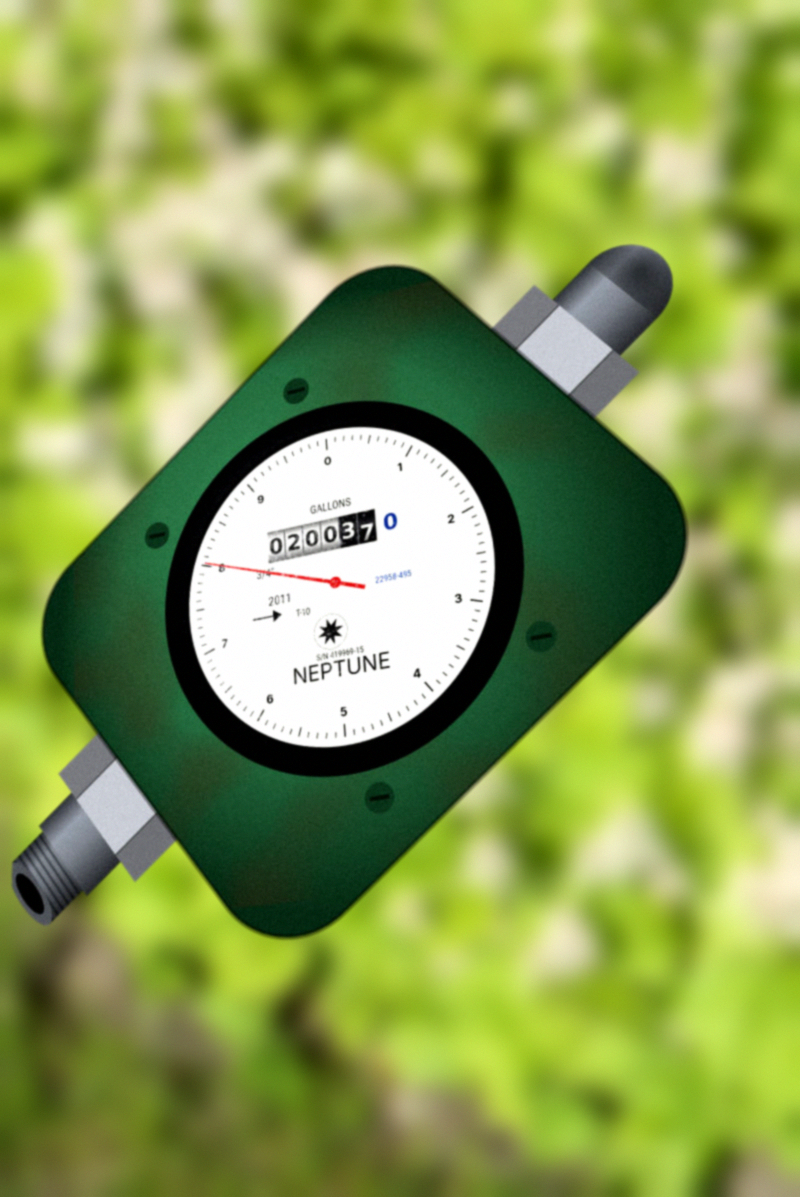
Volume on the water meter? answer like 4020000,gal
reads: 200368.0,gal
